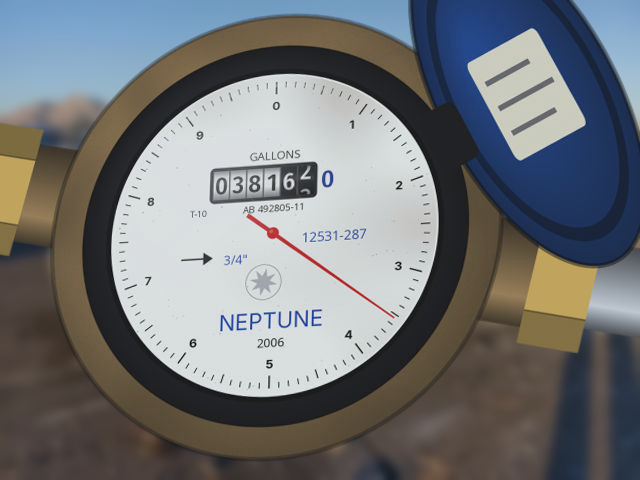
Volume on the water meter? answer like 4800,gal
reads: 381623.5,gal
